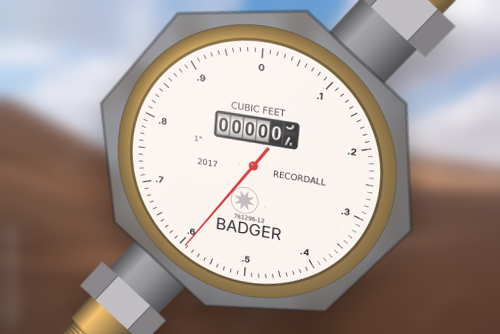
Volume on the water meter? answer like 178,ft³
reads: 3.59,ft³
